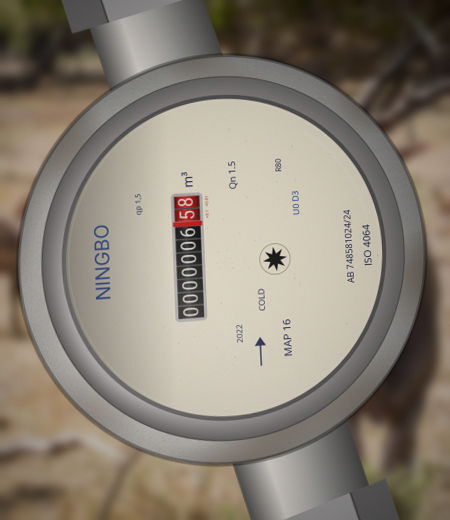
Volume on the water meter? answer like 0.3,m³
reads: 6.58,m³
